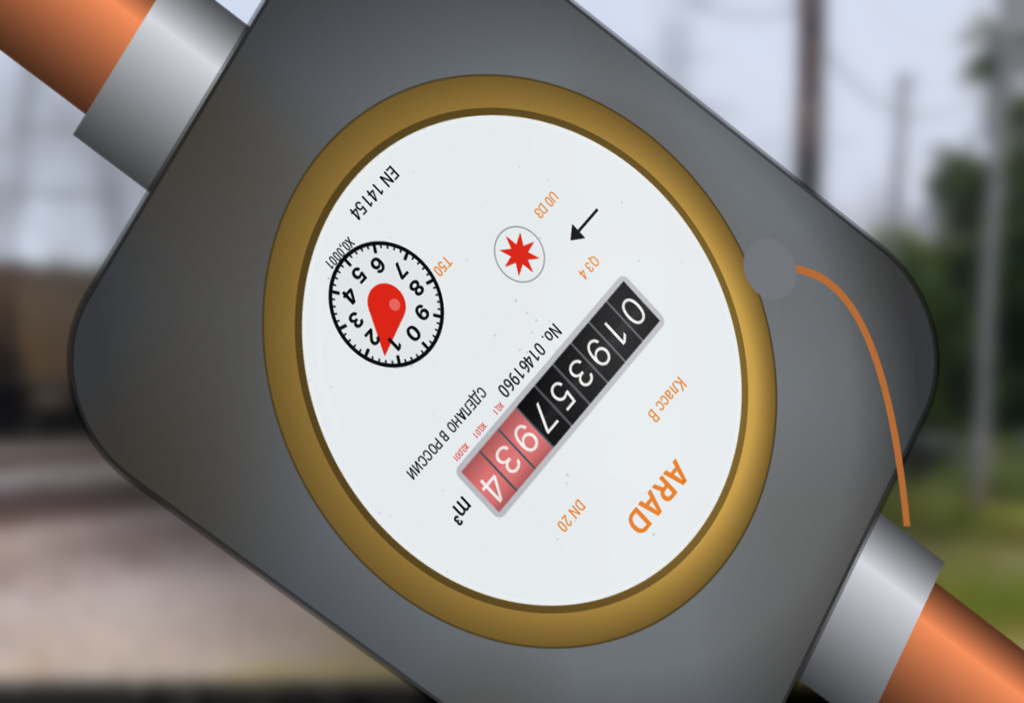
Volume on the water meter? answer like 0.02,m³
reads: 19357.9341,m³
